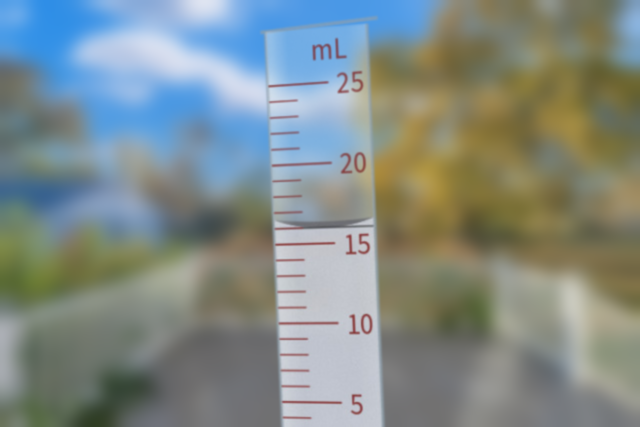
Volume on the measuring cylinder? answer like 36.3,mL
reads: 16,mL
